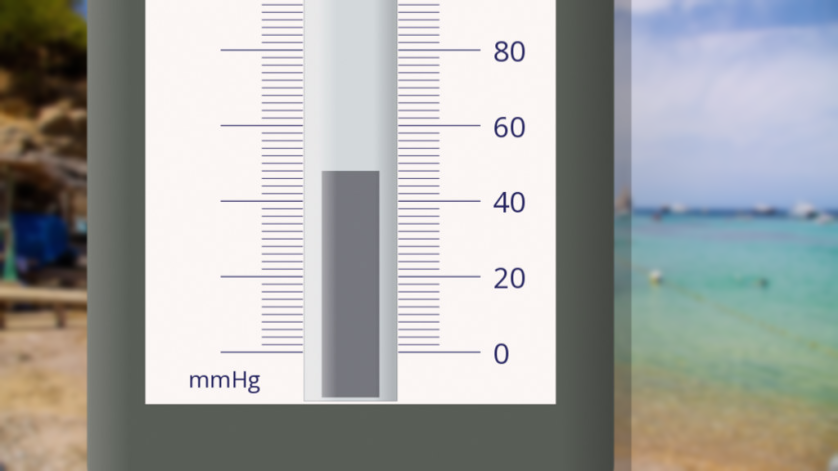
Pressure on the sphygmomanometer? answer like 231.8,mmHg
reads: 48,mmHg
